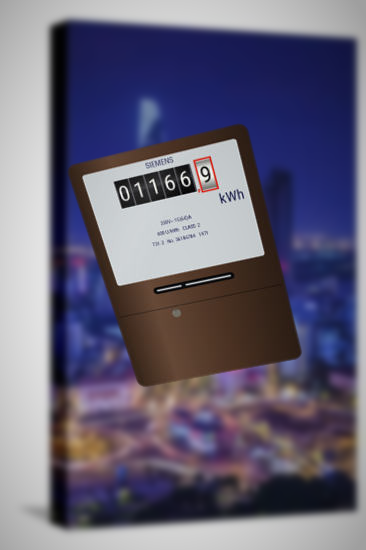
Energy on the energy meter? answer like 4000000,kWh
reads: 1166.9,kWh
